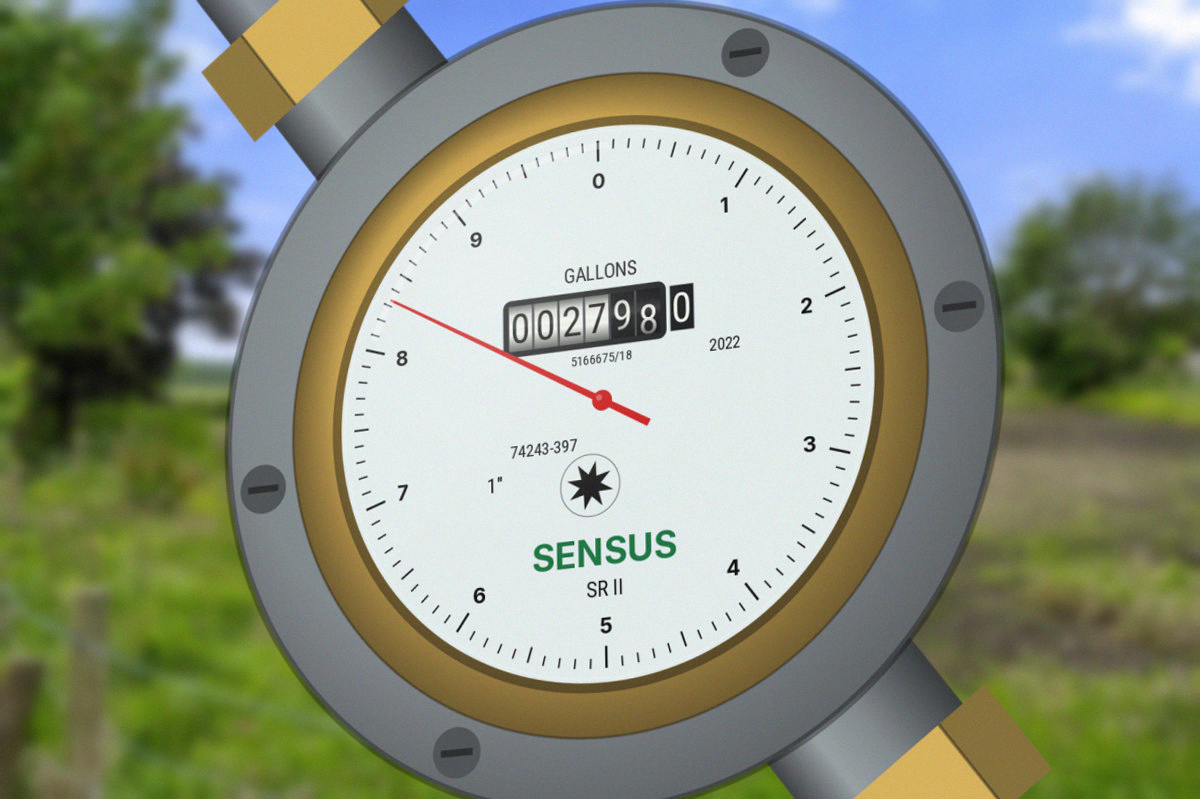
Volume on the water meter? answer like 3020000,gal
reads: 27978.3,gal
